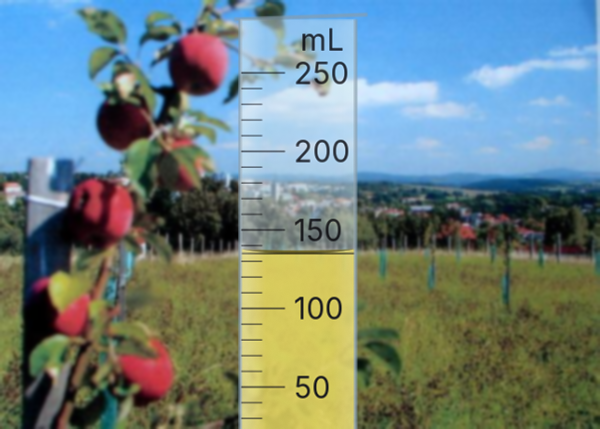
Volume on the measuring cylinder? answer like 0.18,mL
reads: 135,mL
